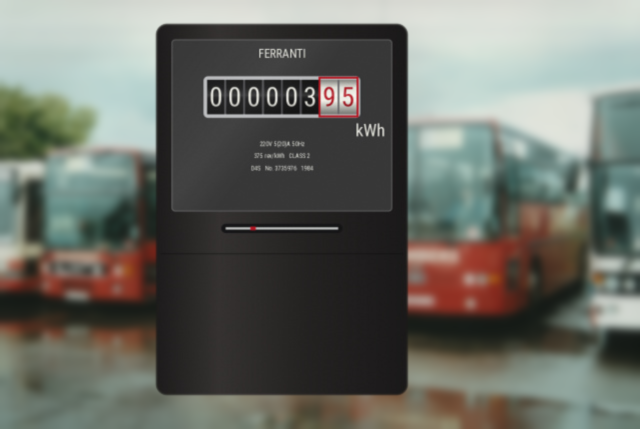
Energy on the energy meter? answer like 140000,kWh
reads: 3.95,kWh
